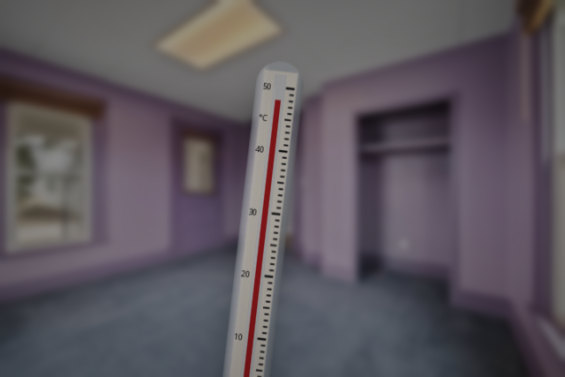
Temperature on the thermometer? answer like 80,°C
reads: 48,°C
